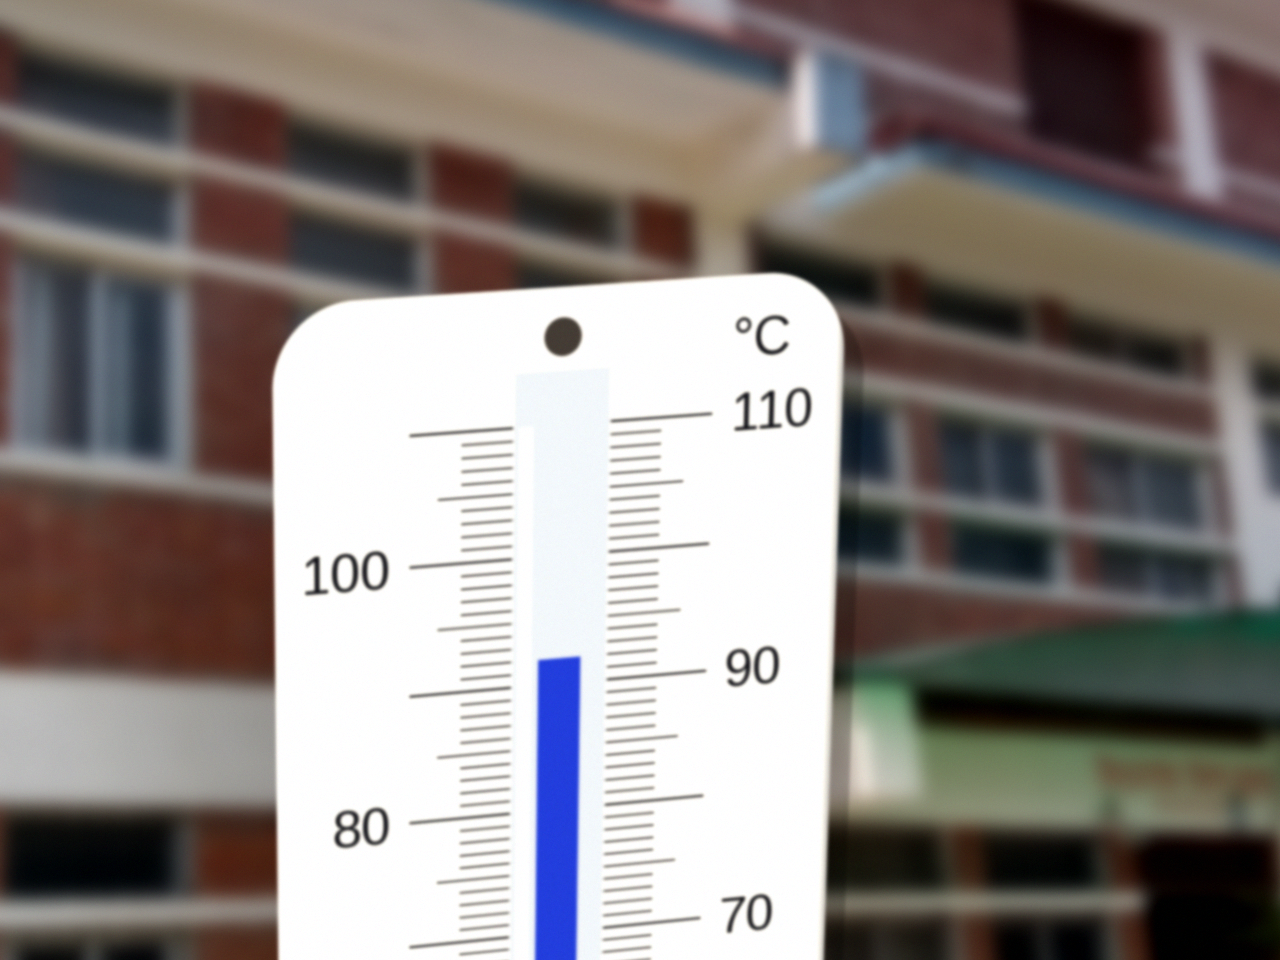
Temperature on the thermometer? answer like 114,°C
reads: 92,°C
